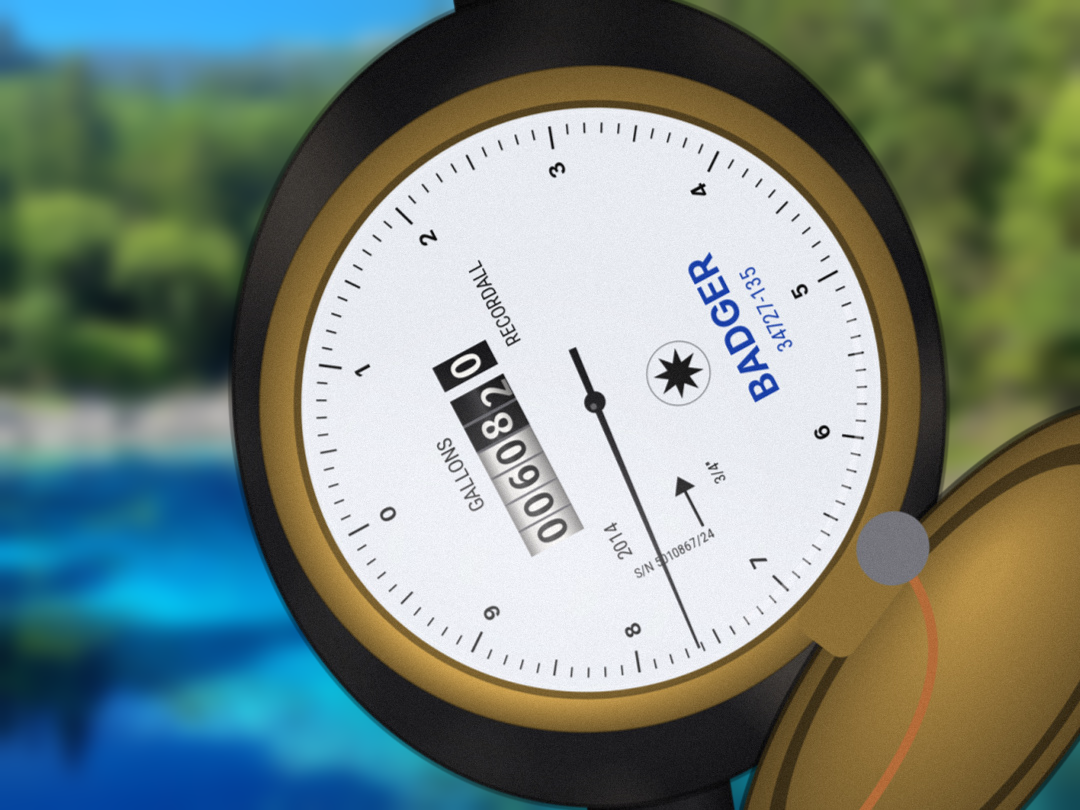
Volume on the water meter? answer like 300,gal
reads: 60817.6,gal
